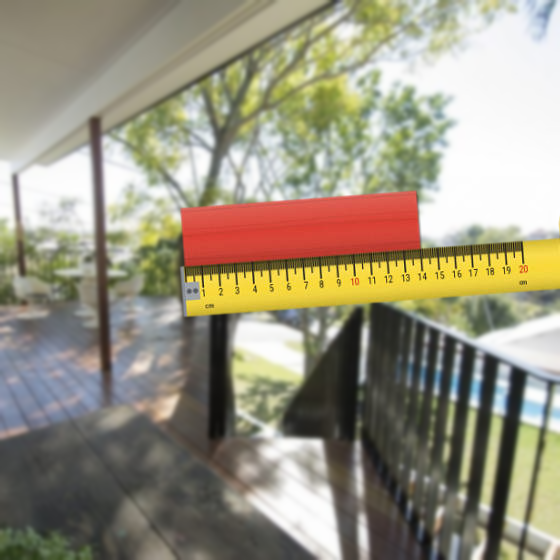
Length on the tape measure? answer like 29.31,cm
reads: 14,cm
